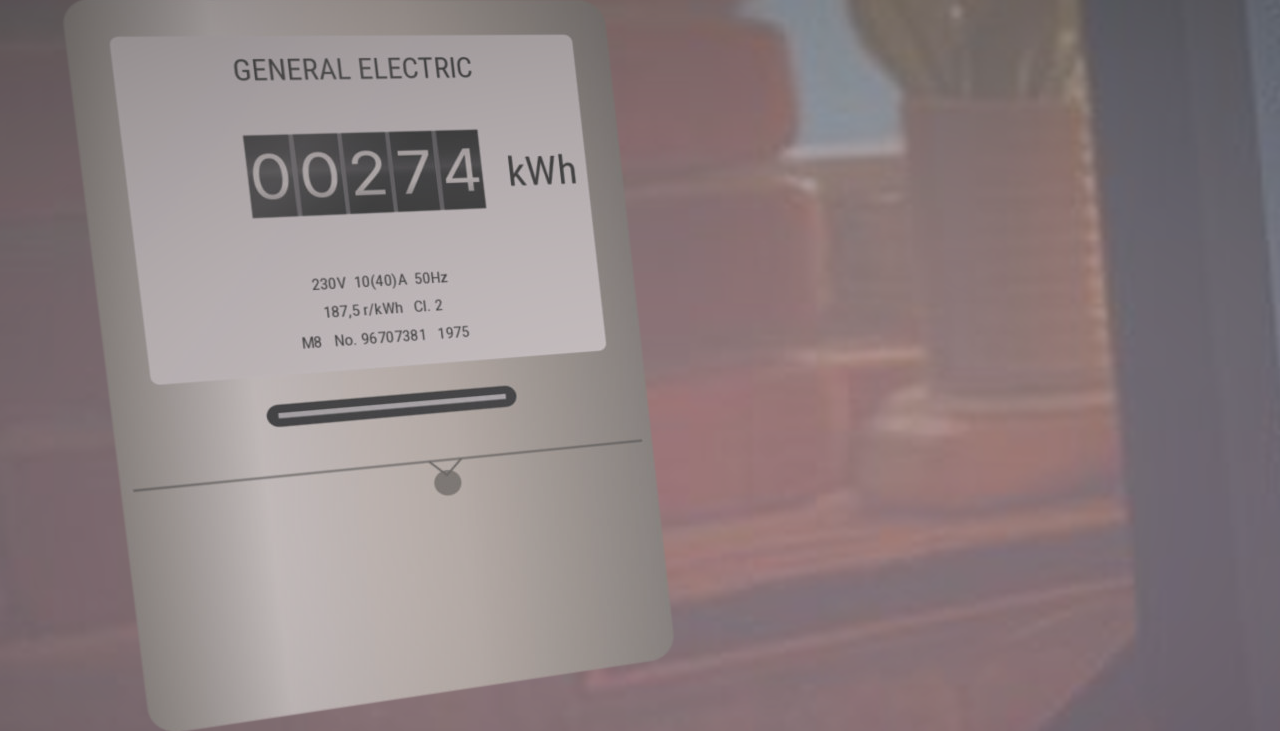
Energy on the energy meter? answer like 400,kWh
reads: 274,kWh
